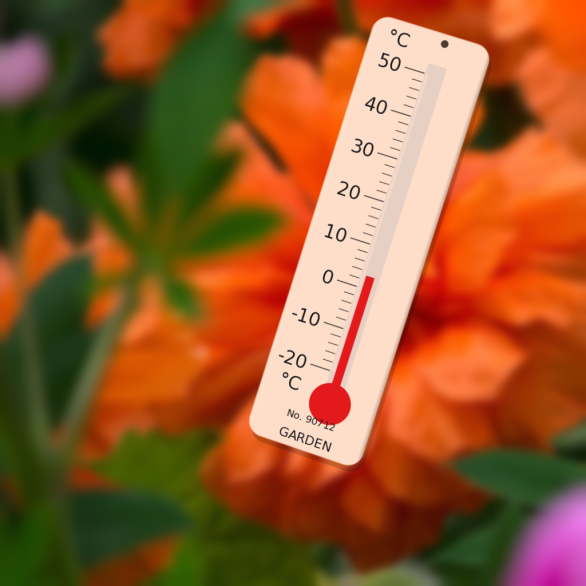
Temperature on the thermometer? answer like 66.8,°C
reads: 3,°C
